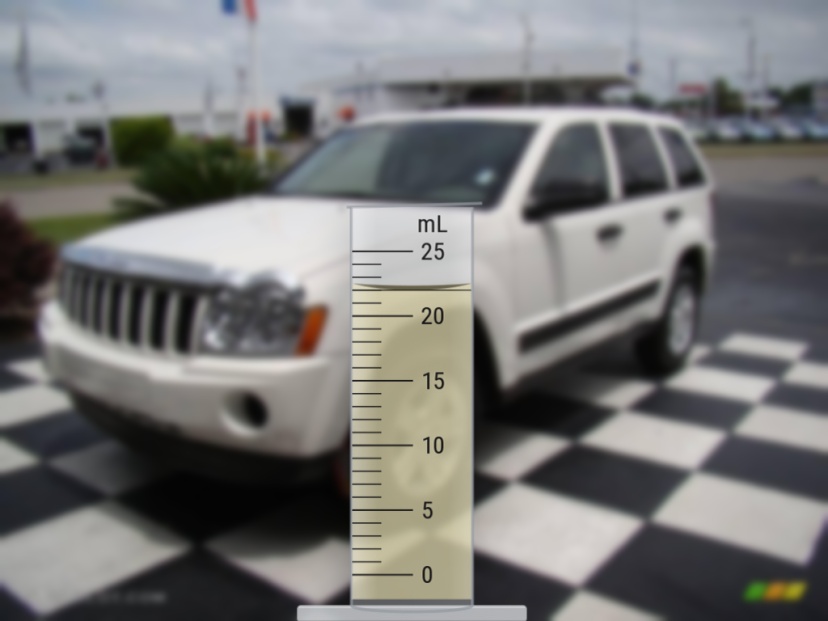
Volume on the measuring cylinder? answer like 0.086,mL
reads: 22,mL
